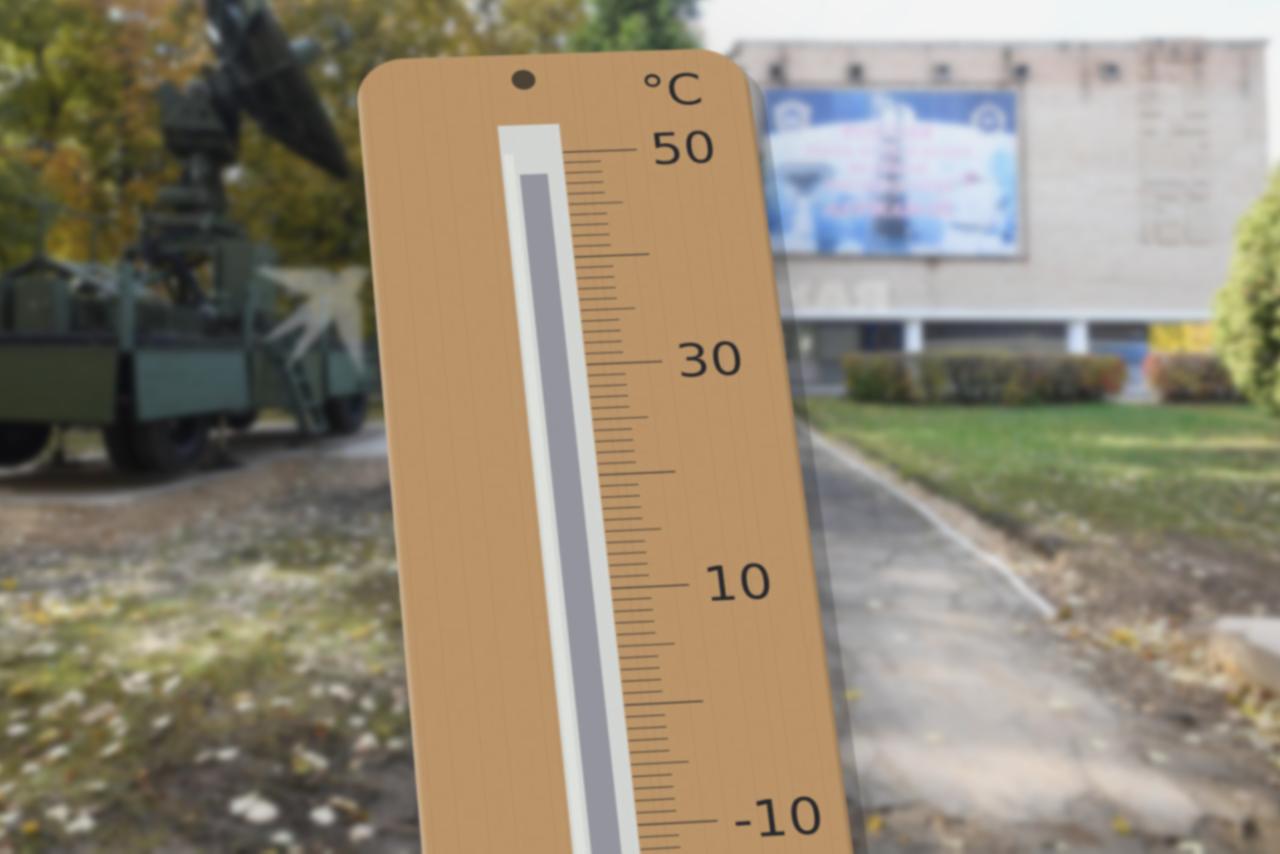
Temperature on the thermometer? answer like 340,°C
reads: 48,°C
